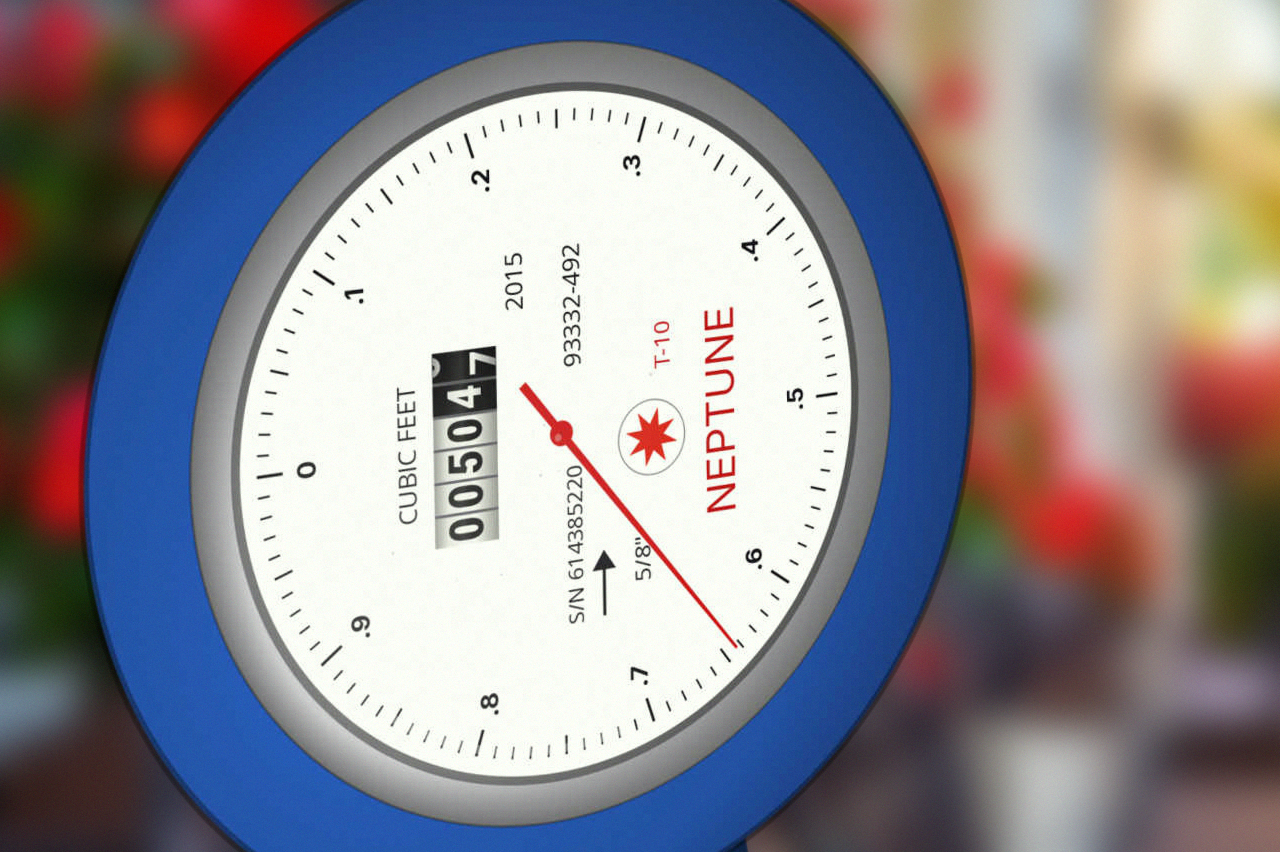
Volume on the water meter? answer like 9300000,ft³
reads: 5046.64,ft³
